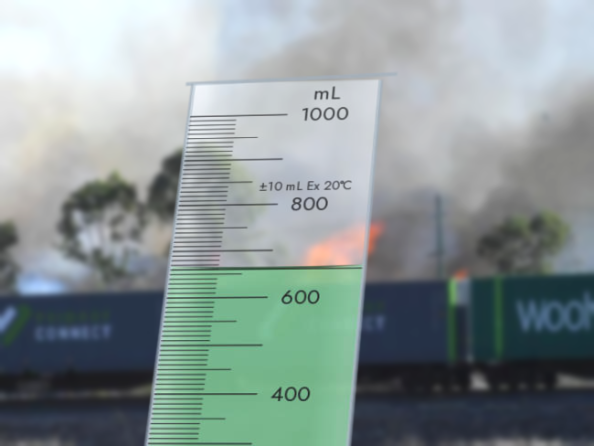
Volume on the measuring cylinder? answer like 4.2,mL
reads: 660,mL
